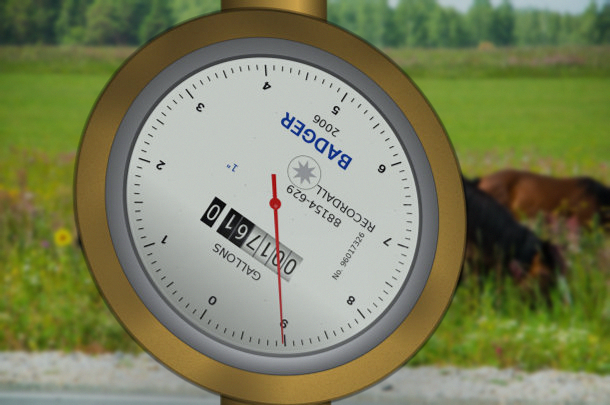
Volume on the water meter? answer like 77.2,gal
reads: 17609.0,gal
